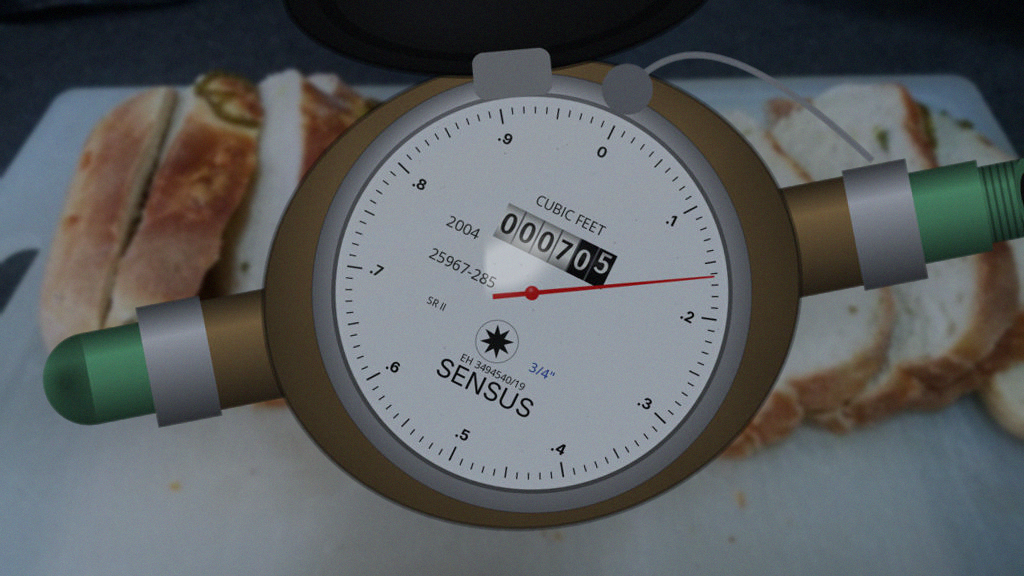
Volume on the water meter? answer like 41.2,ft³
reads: 705.16,ft³
